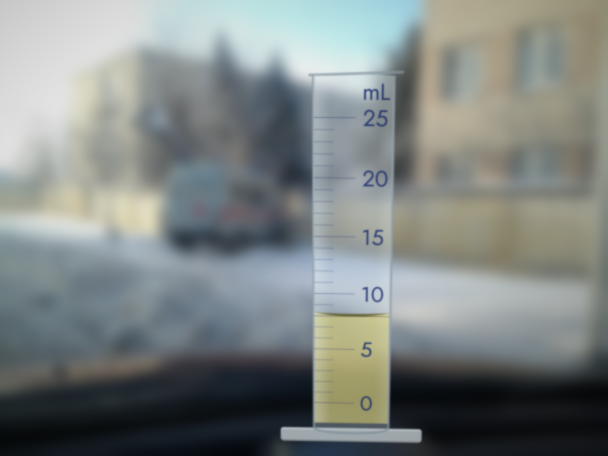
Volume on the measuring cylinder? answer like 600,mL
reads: 8,mL
